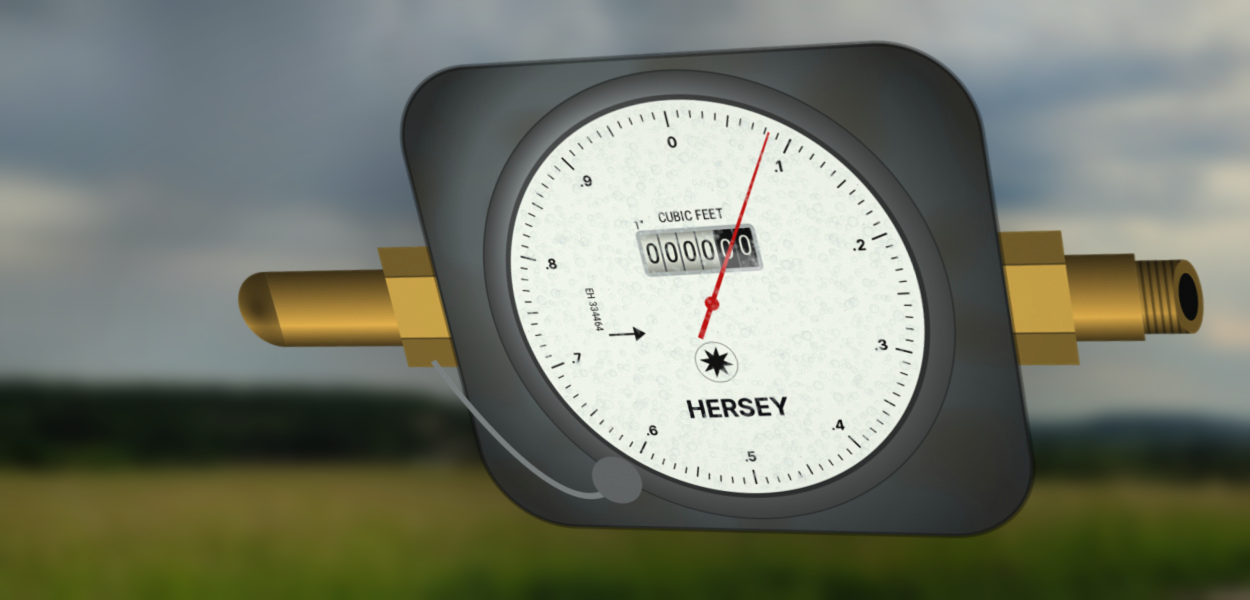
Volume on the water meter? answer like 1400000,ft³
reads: 0.08,ft³
